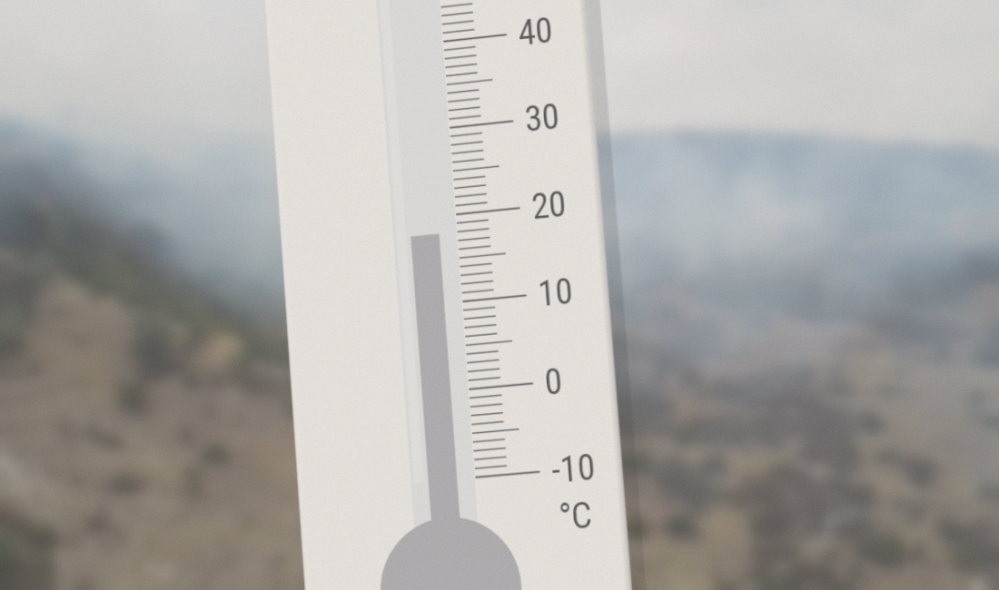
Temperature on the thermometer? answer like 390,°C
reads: 18,°C
